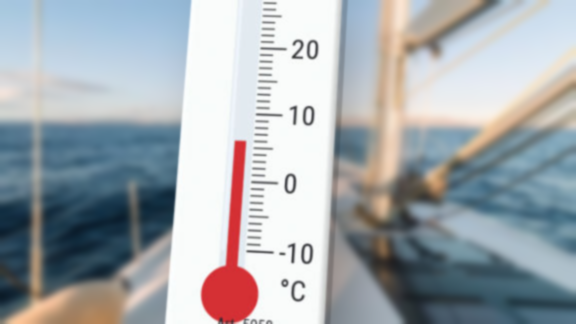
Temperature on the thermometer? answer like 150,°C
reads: 6,°C
